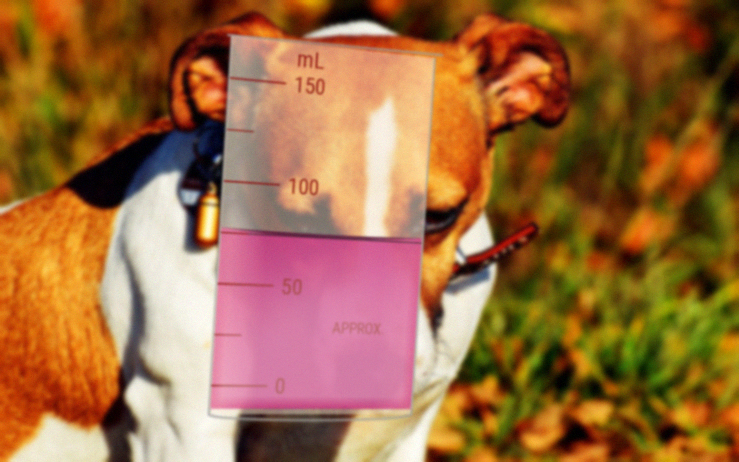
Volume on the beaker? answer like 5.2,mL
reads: 75,mL
